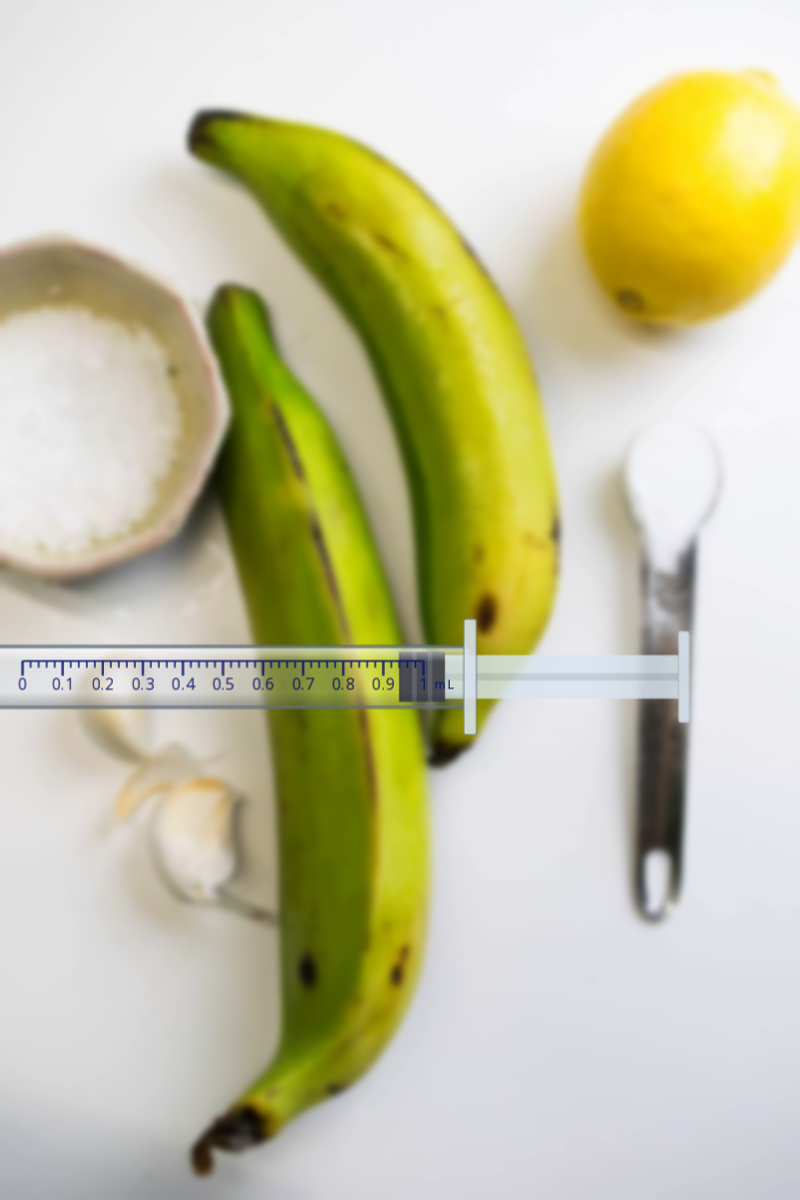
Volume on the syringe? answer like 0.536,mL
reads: 0.94,mL
